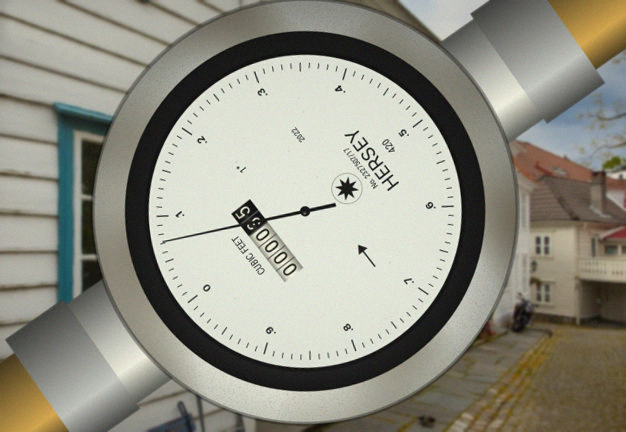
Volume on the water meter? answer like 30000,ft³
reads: 35.07,ft³
